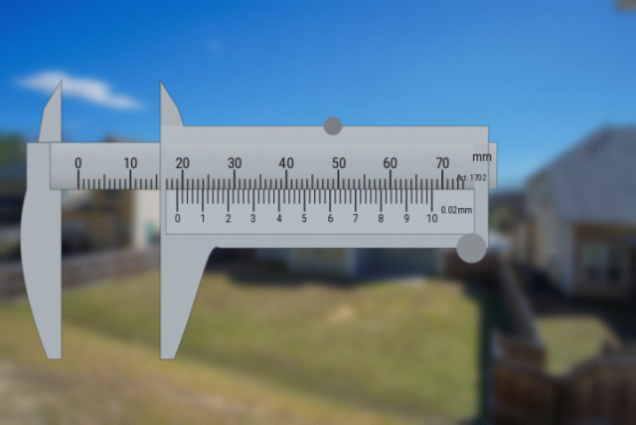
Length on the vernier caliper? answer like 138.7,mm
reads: 19.0,mm
